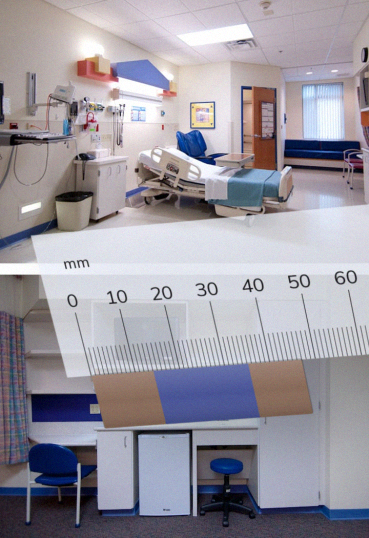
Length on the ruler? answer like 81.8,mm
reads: 47,mm
